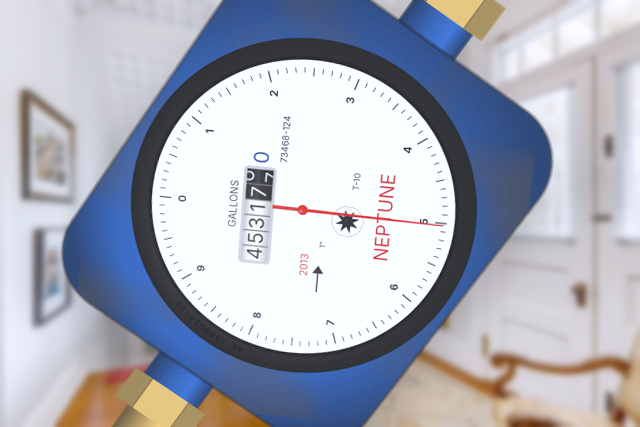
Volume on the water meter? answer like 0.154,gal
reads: 4531765.0,gal
